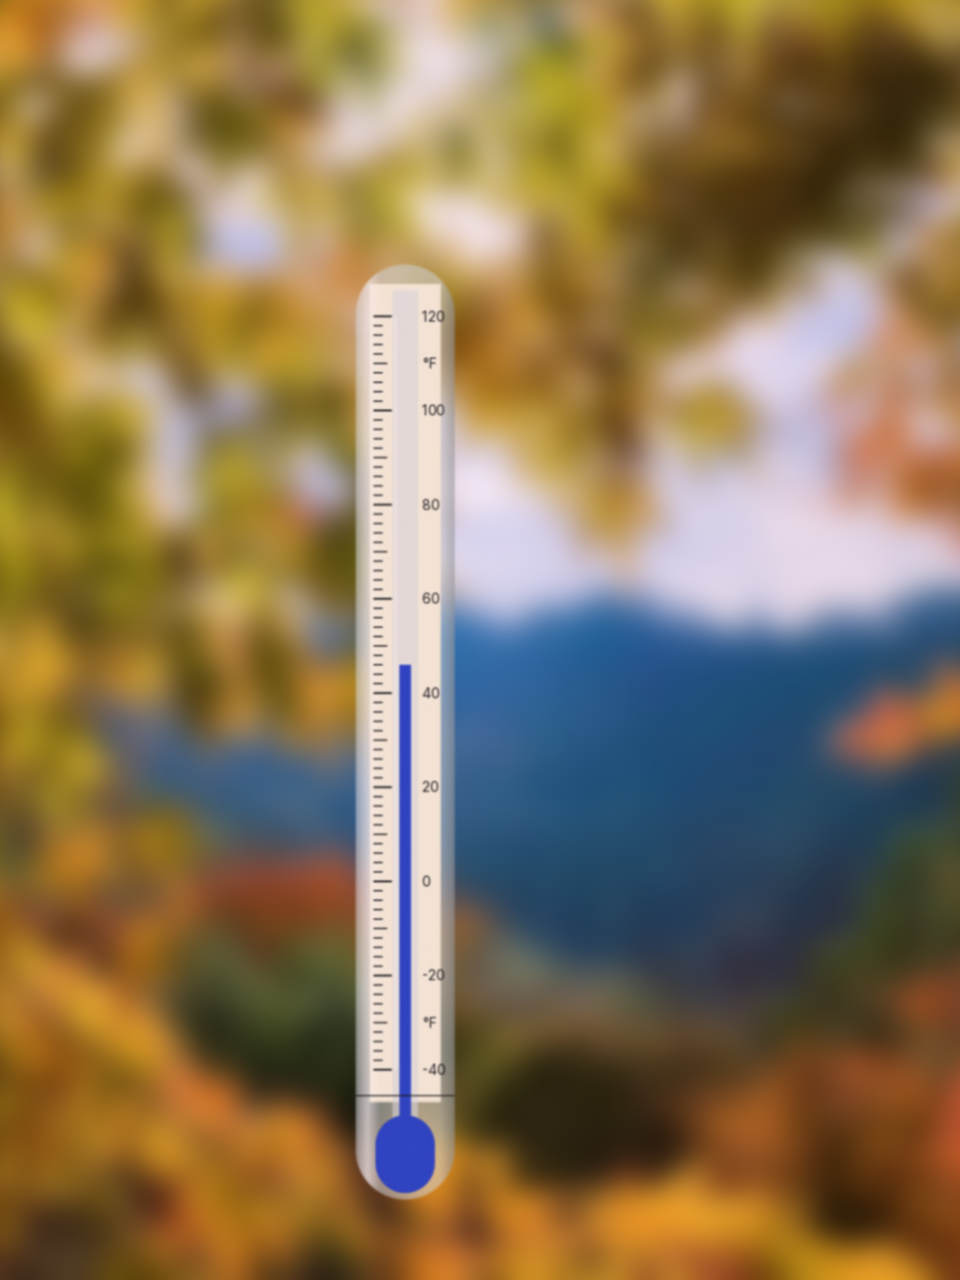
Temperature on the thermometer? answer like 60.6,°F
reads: 46,°F
